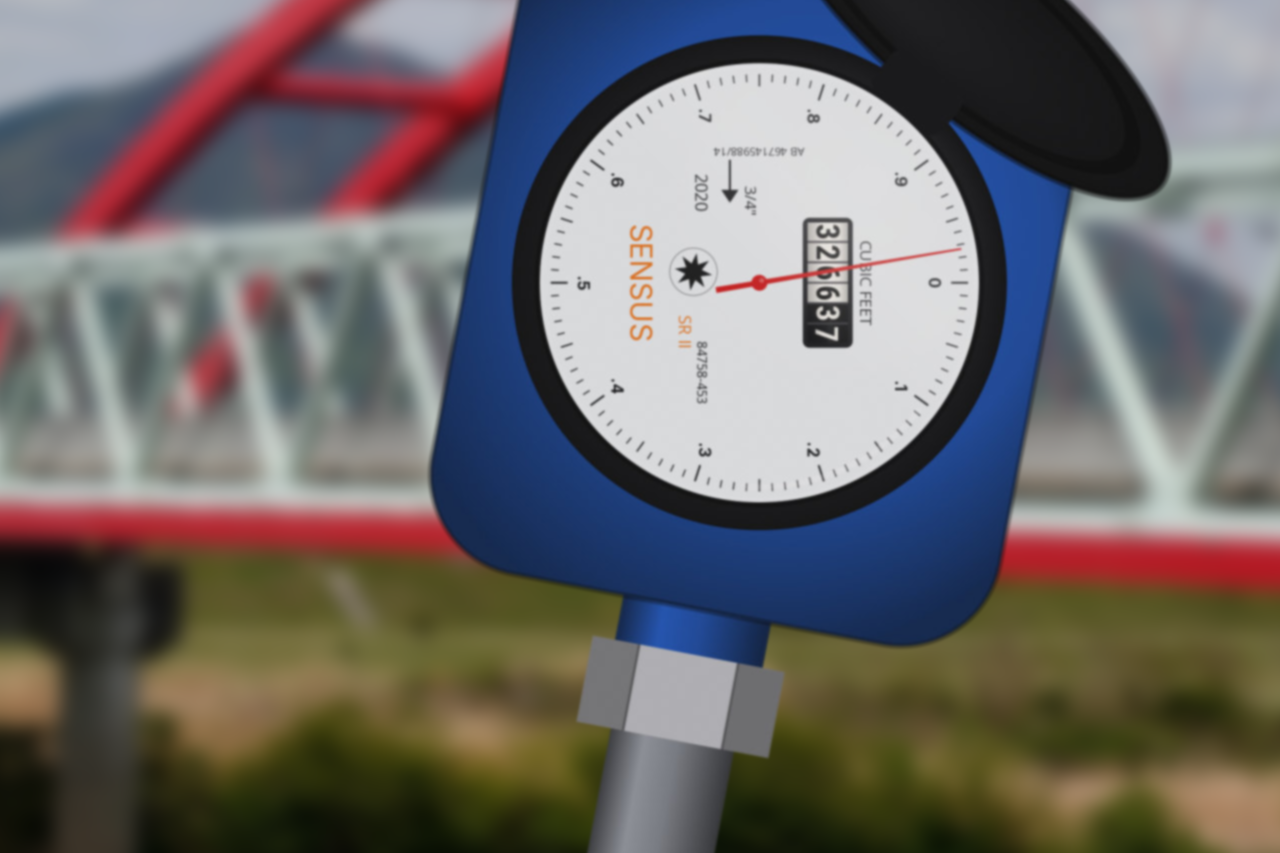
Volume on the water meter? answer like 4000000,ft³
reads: 326636.97,ft³
